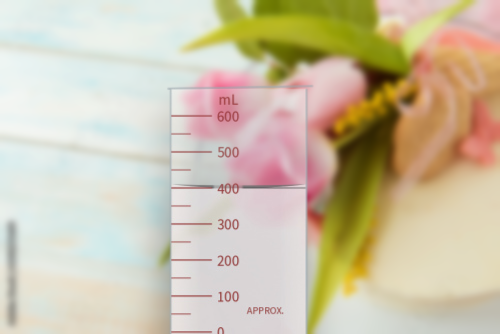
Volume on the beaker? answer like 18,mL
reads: 400,mL
